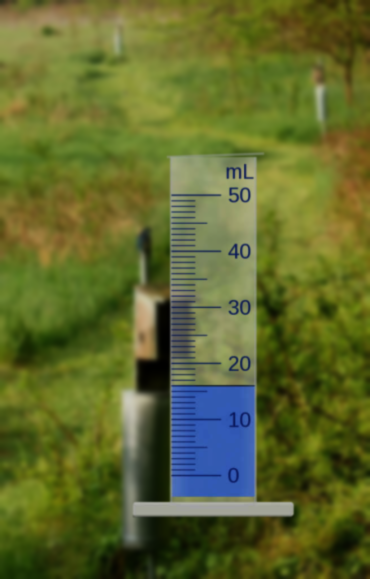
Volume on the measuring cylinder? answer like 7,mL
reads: 16,mL
